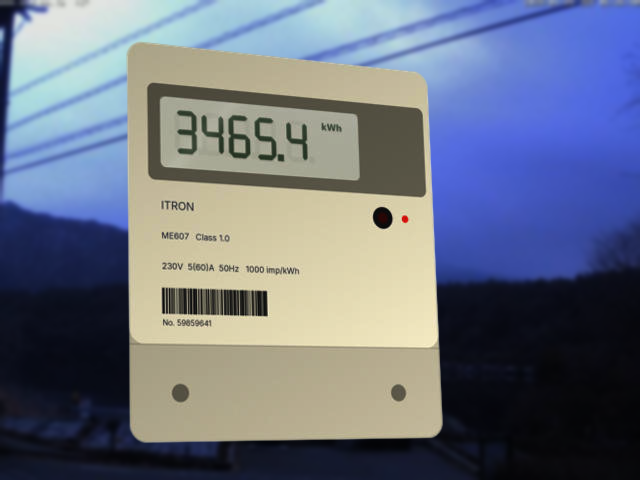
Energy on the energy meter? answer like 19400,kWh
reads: 3465.4,kWh
